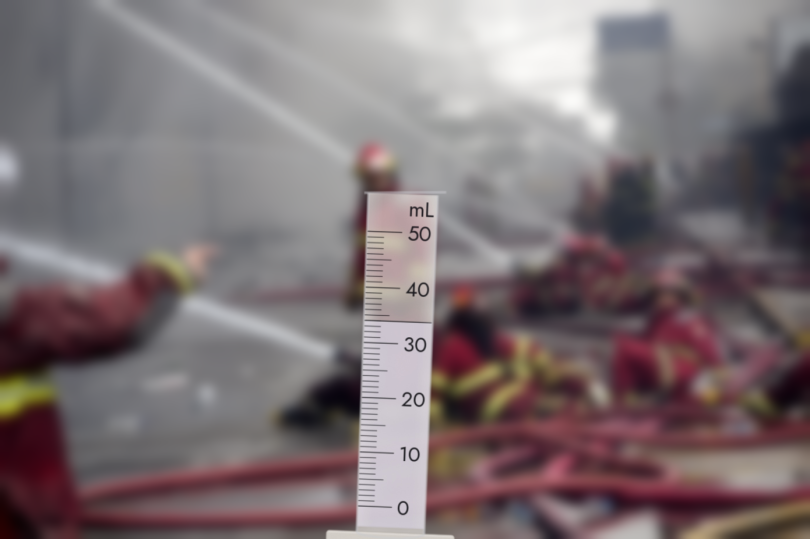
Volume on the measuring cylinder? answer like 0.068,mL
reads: 34,mL
